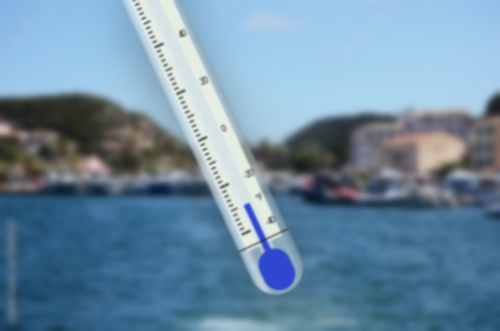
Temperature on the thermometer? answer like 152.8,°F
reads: -30,°F
